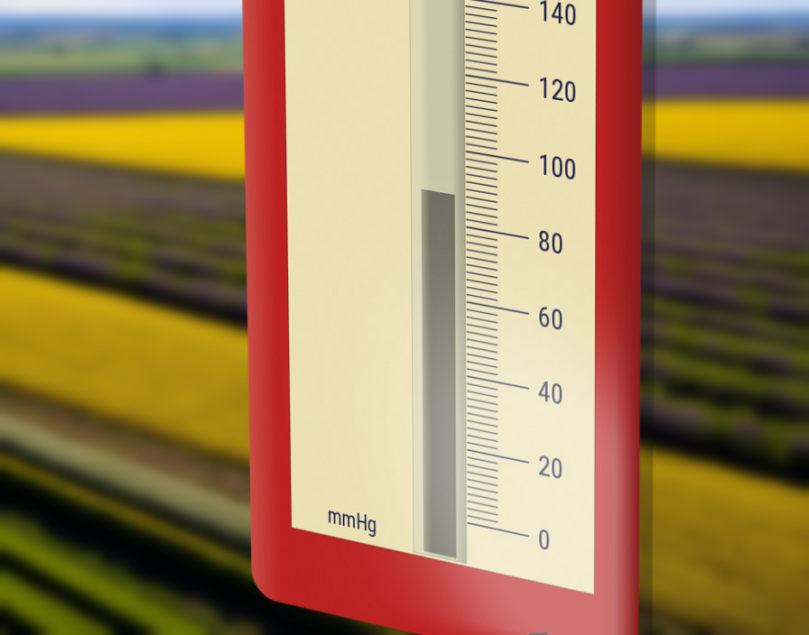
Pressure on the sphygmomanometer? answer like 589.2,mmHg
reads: 88,mmHg
